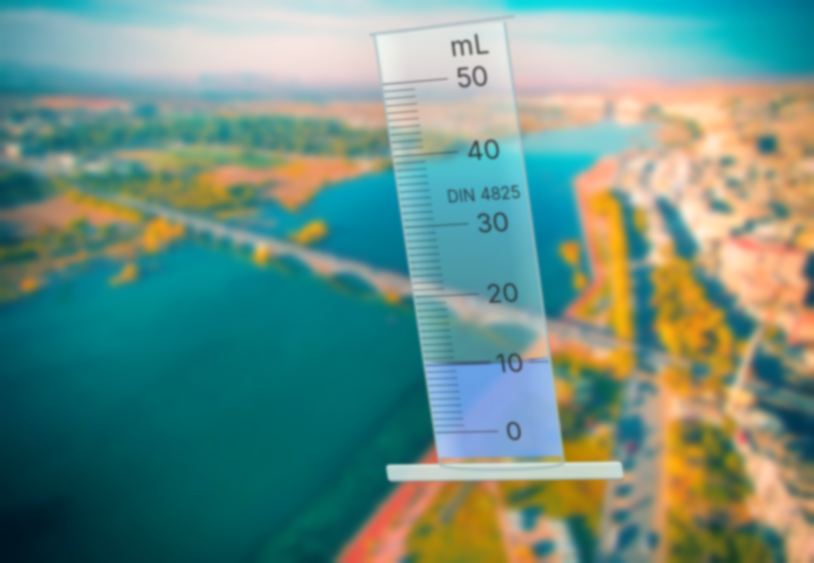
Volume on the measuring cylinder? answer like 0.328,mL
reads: 10,mL
